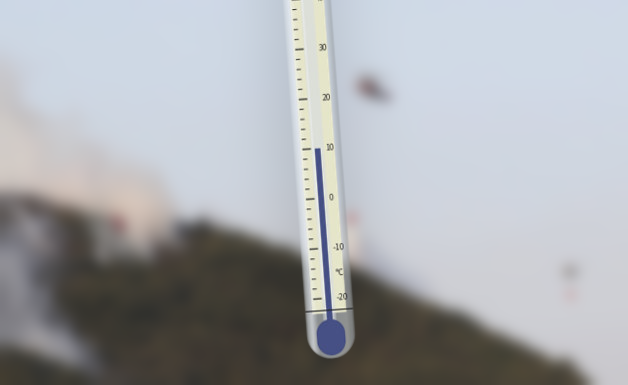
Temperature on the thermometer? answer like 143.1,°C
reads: 10,°C
